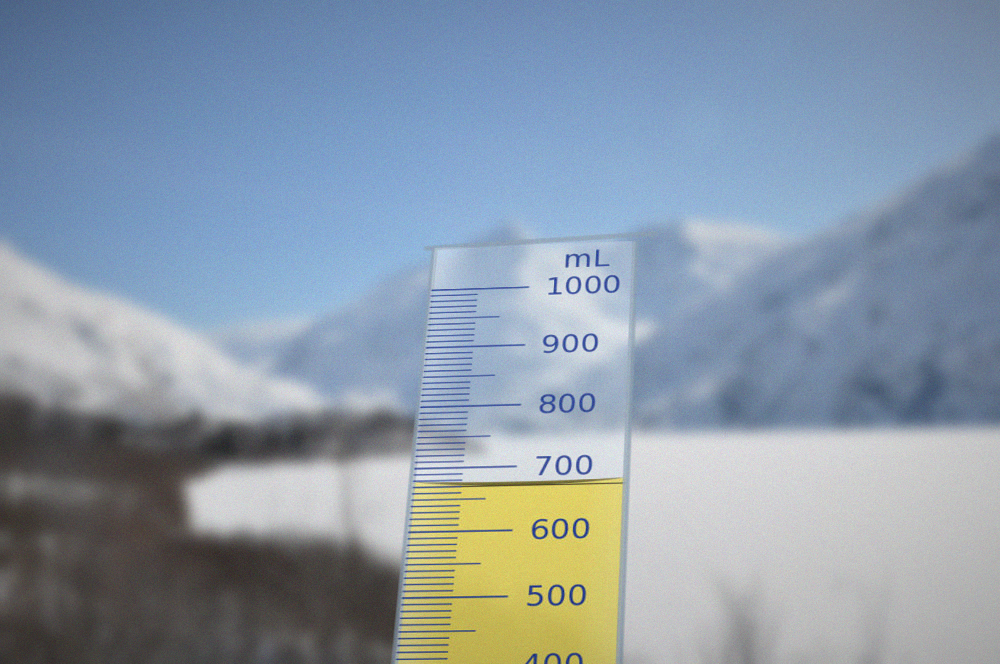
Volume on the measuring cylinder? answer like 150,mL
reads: 670,mL
